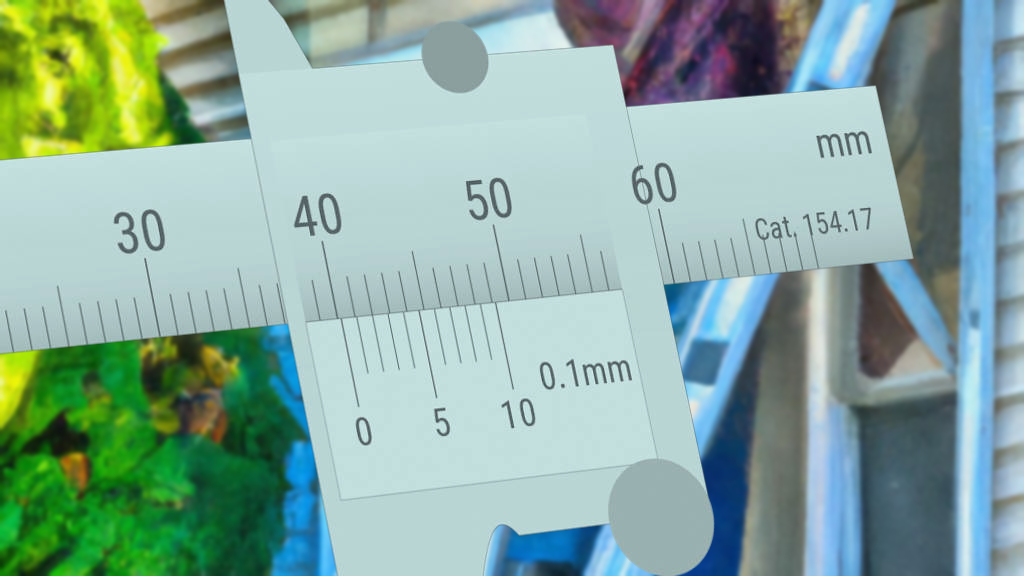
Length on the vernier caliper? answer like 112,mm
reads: 40.2,mm
